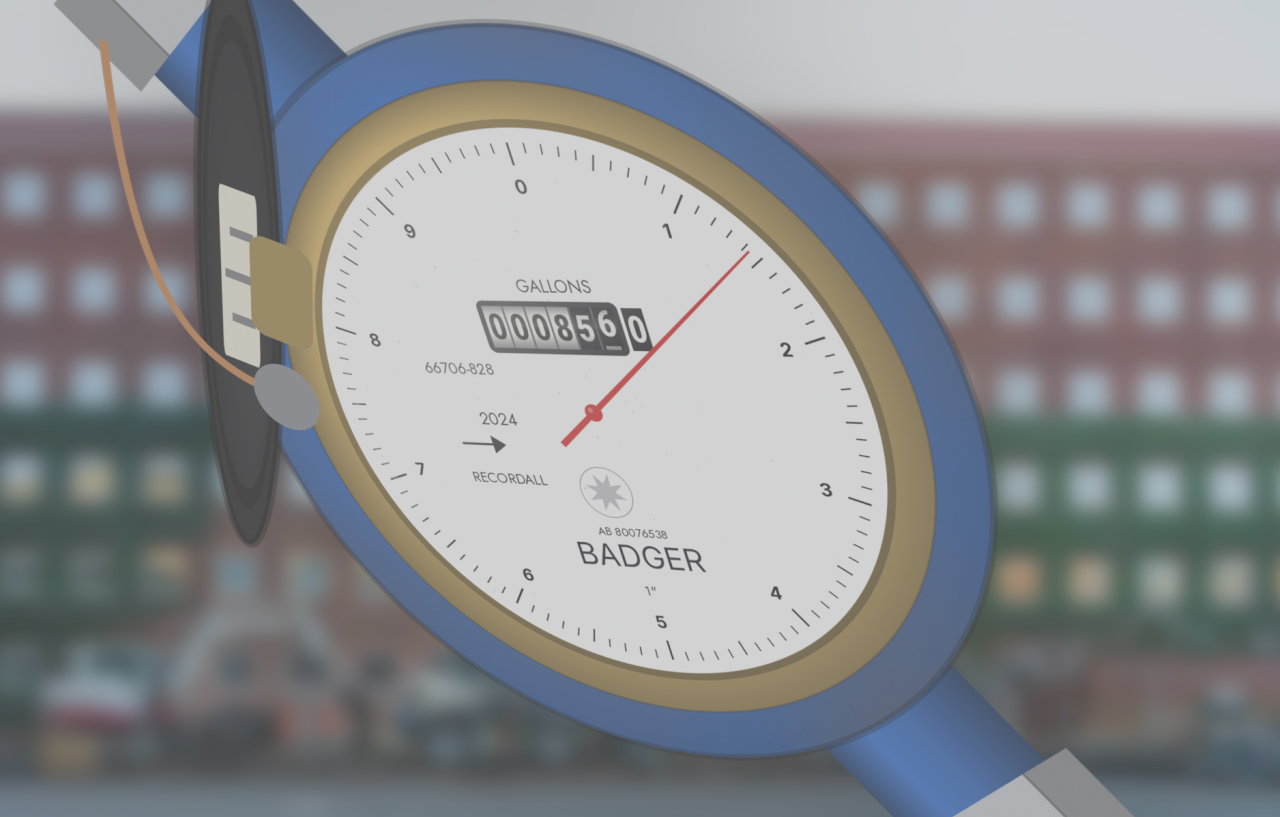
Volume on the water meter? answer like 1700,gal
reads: 8561.4,gal
